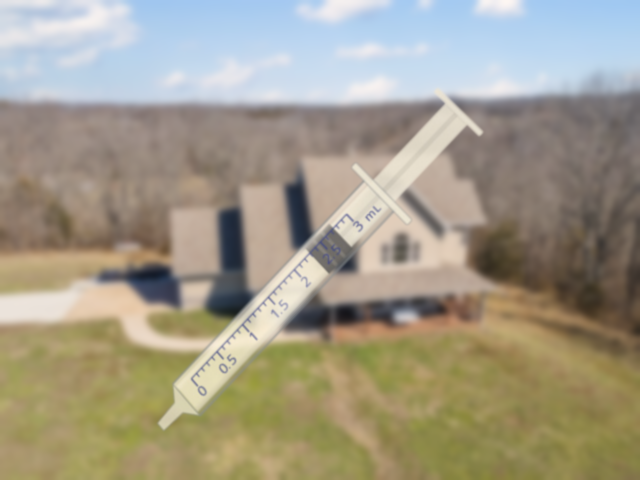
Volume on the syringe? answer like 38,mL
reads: 2.3,mL
